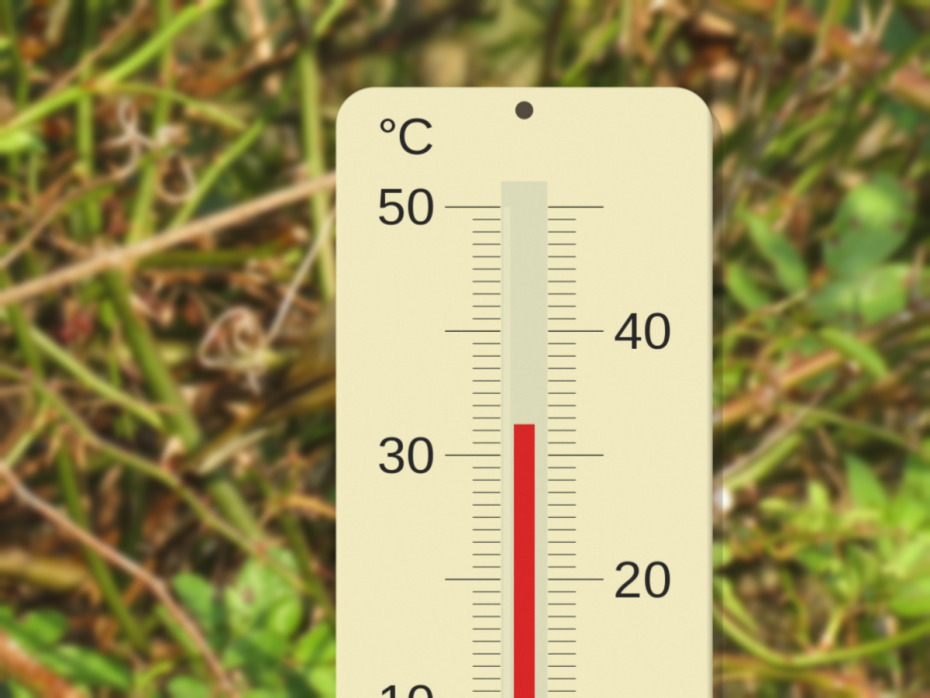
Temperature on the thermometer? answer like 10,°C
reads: 32.5,°C
